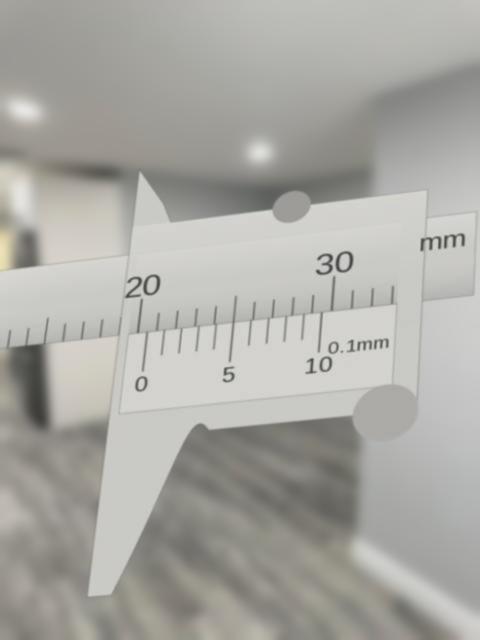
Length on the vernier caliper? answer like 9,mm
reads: 20.5,mm
